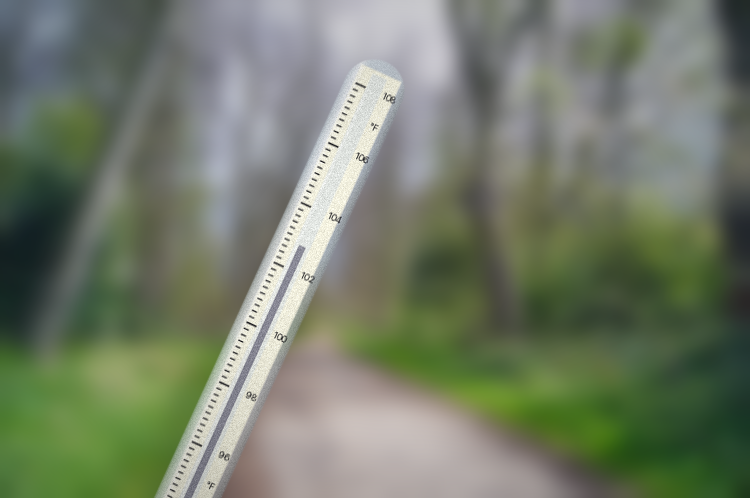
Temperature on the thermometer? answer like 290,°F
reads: 102.8,°F
